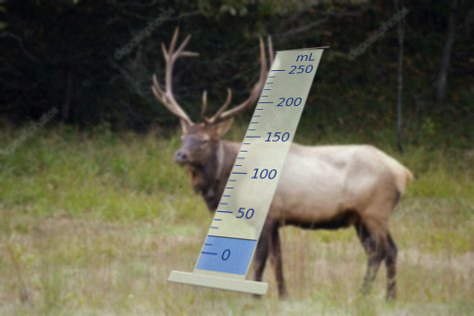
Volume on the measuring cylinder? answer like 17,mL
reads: 20,mL
